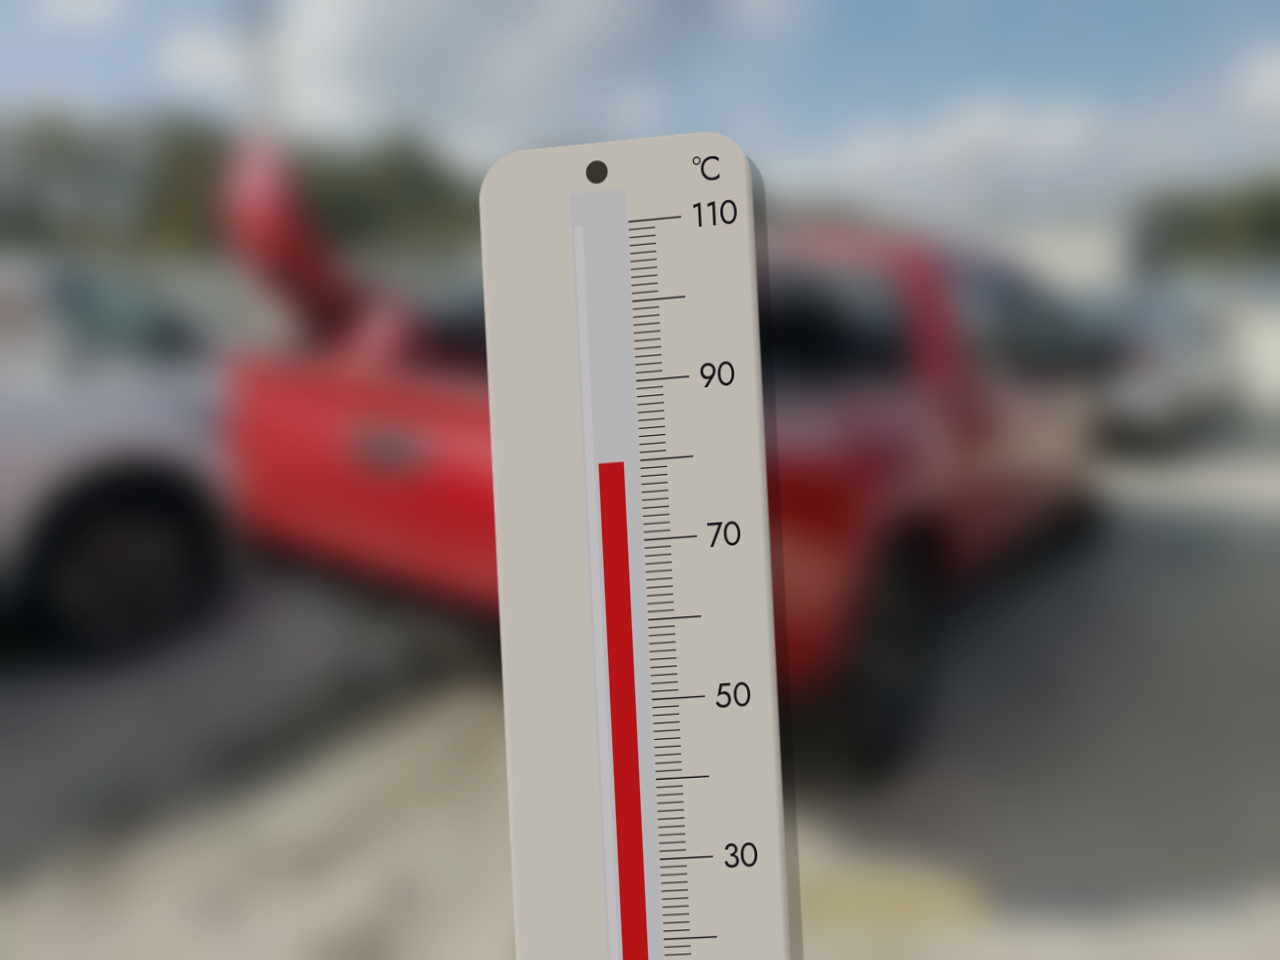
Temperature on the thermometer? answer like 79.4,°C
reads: 80,°C
